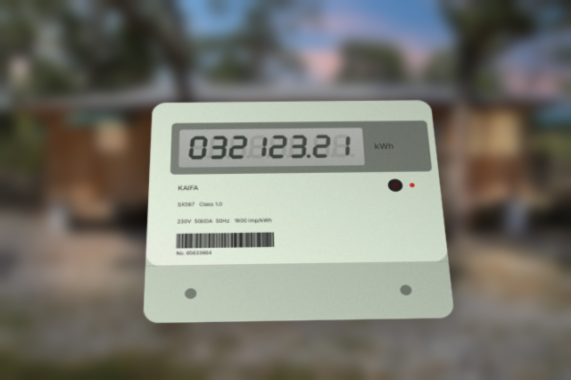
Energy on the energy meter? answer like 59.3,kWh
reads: 32123.21,kWh
